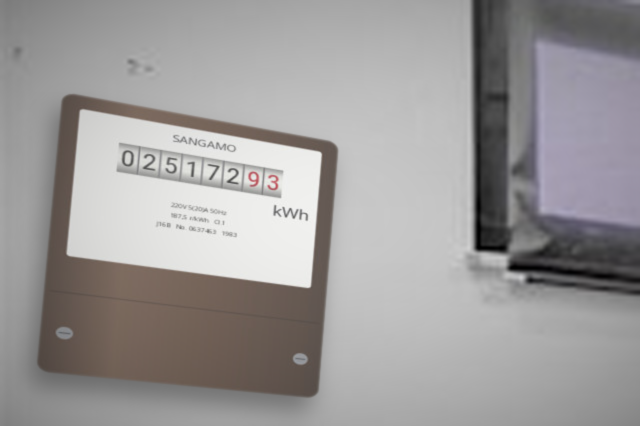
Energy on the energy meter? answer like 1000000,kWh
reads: 25172.93,kWh
